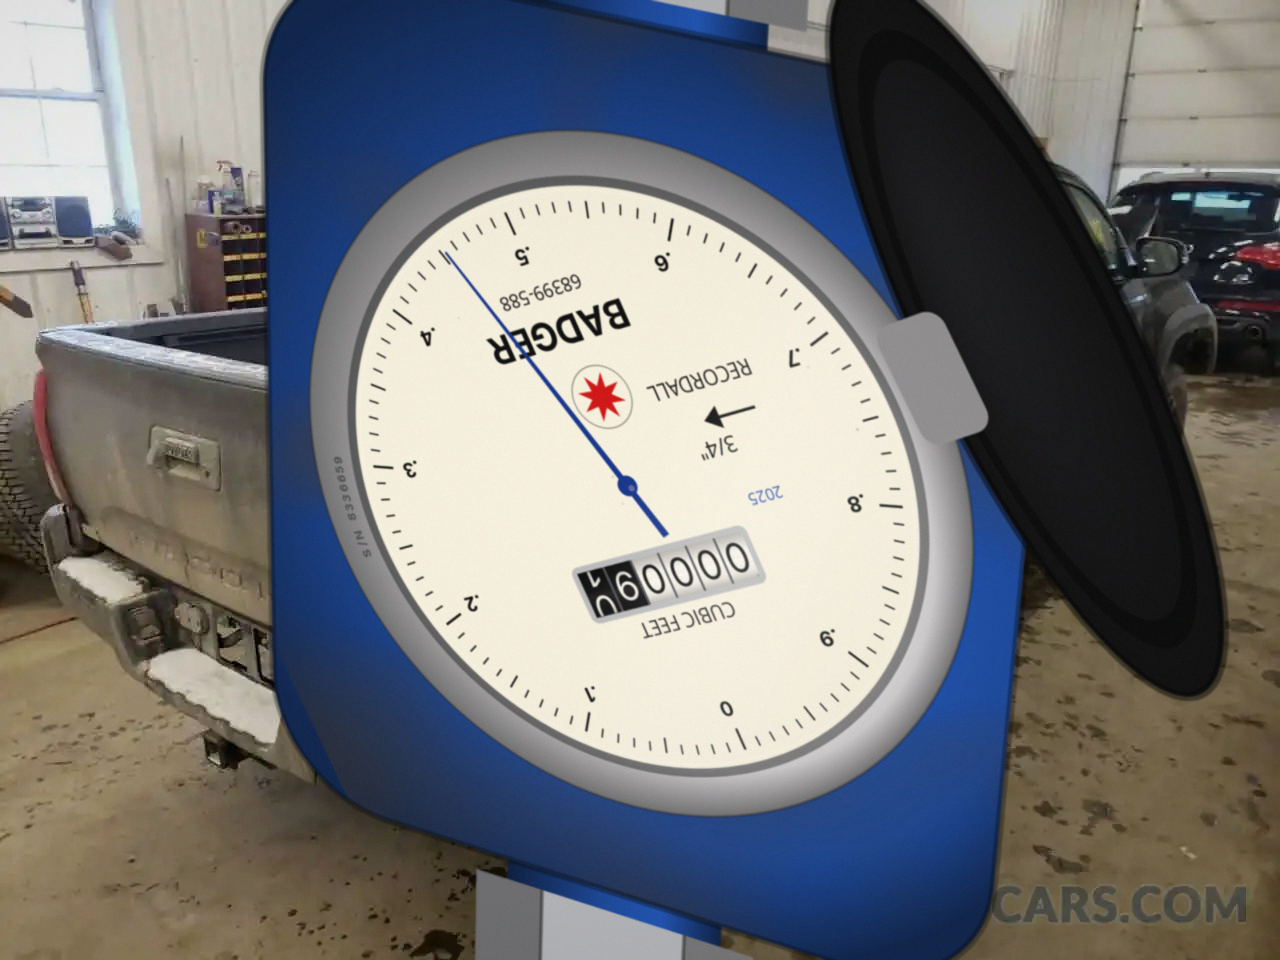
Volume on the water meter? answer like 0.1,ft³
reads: 90.45,ft³
